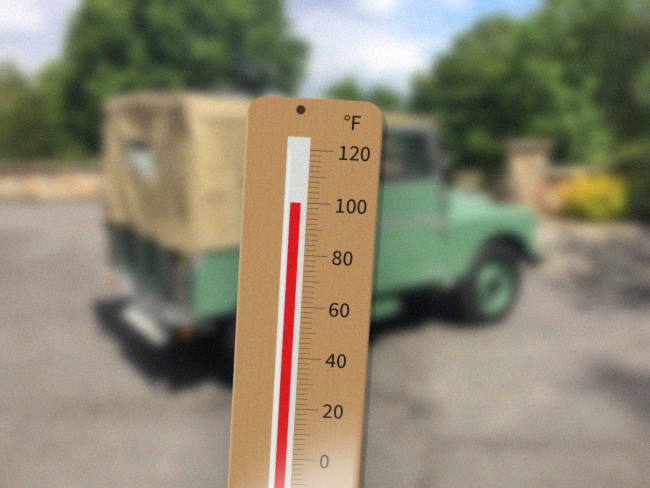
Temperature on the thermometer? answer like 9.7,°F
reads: 100,°F
